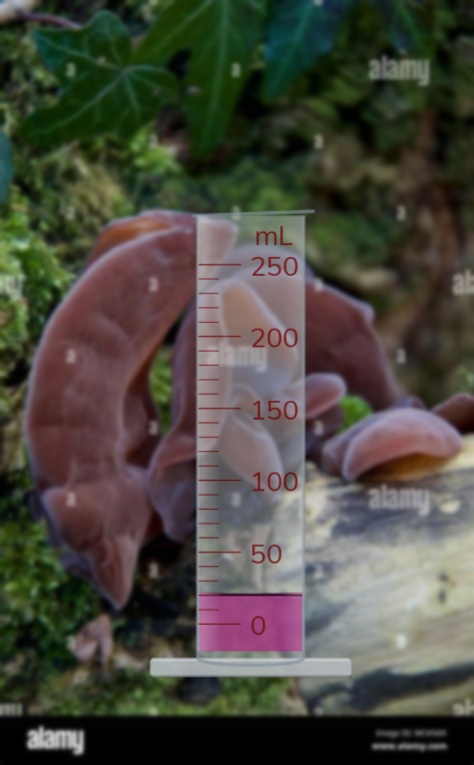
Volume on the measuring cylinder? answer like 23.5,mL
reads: 20,mL
